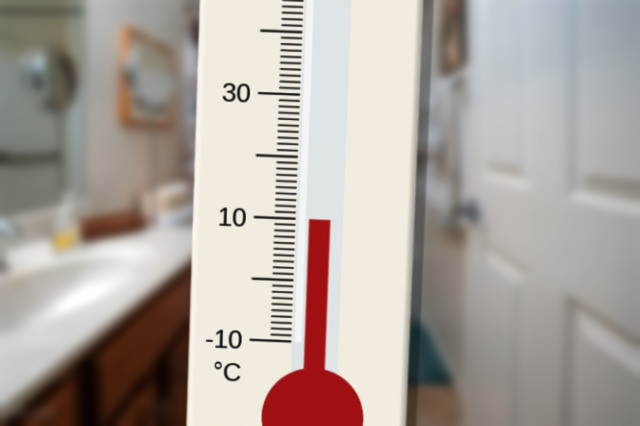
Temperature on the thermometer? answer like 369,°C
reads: 10,°C
